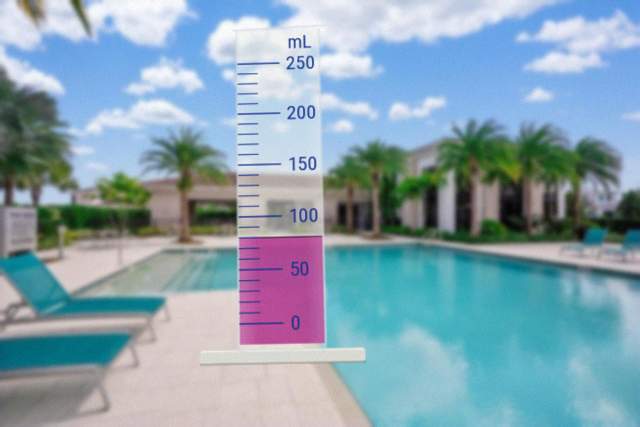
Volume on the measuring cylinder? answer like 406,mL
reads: 80,mL
